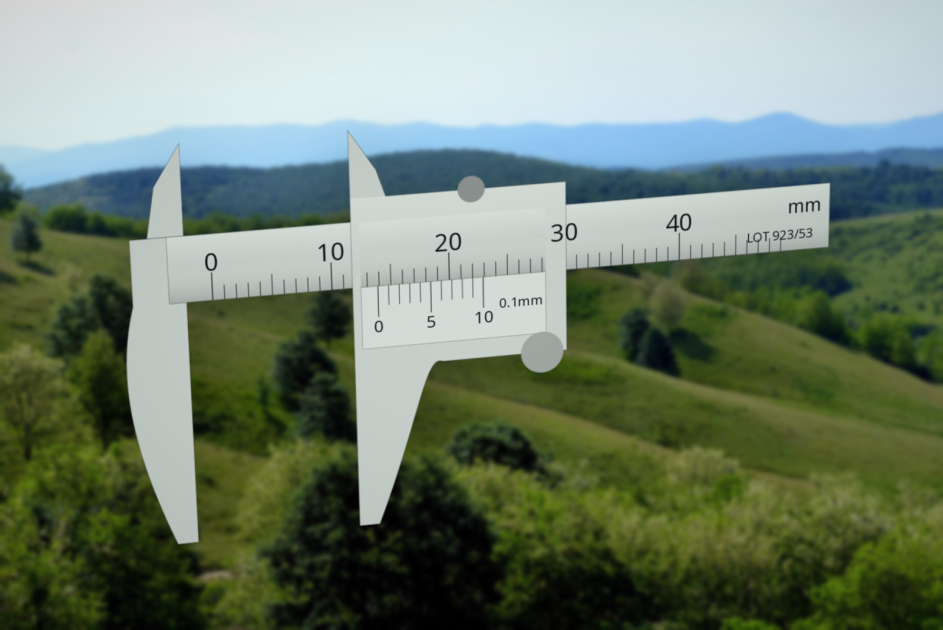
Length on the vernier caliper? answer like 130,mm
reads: 13.9,mm
